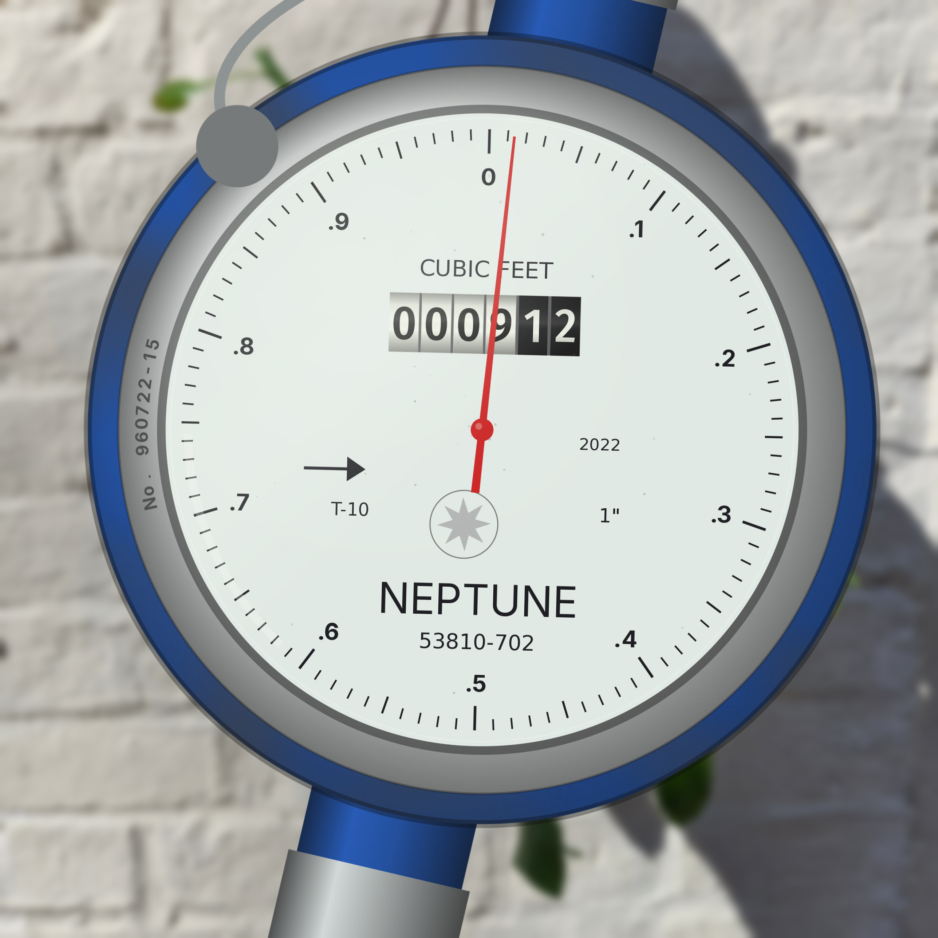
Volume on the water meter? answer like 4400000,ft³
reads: 912.01,ft³
